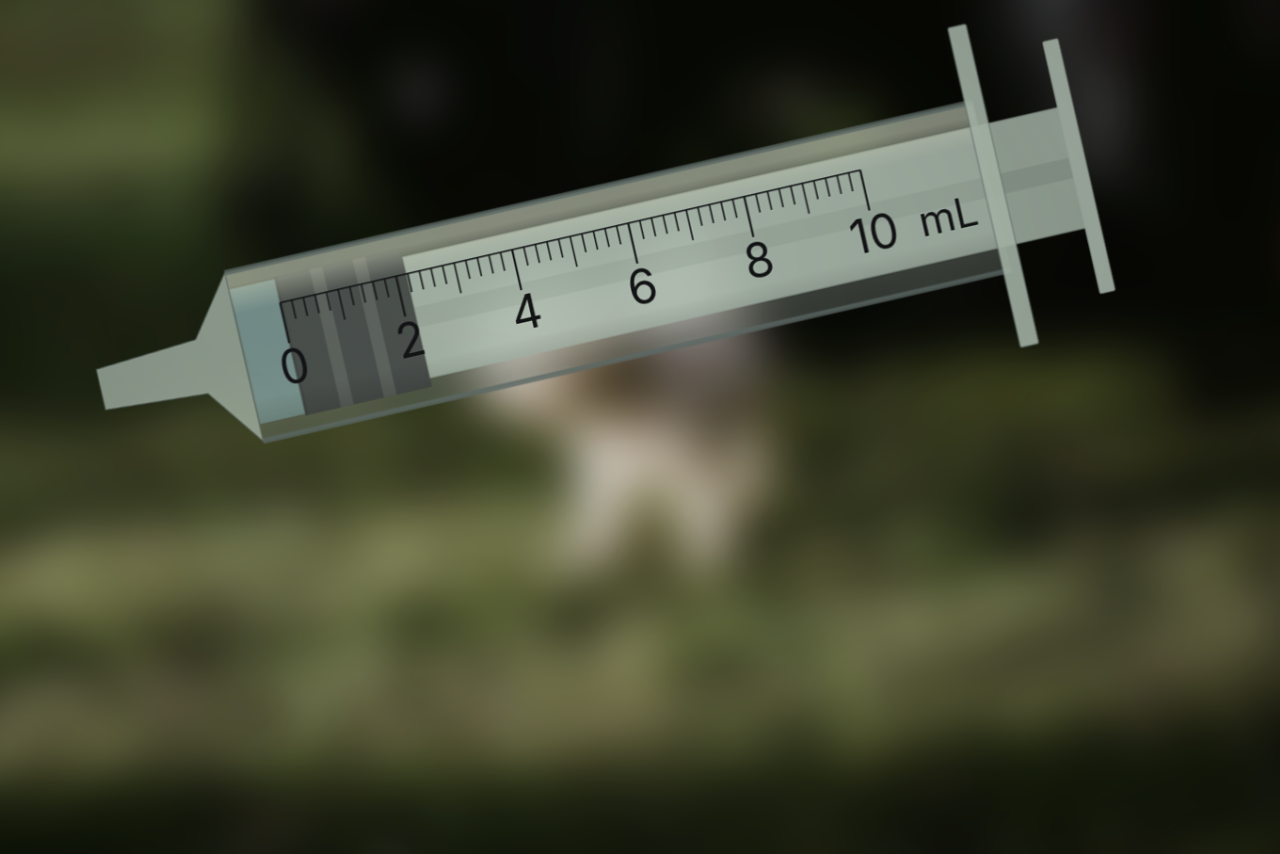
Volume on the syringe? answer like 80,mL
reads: 0,mL
